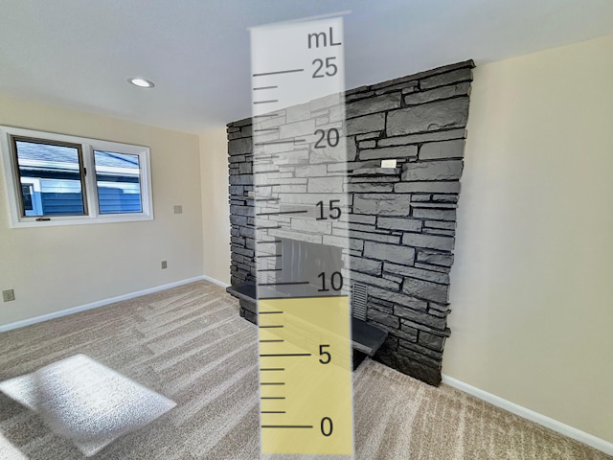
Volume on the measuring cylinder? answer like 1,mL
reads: 9,mL
